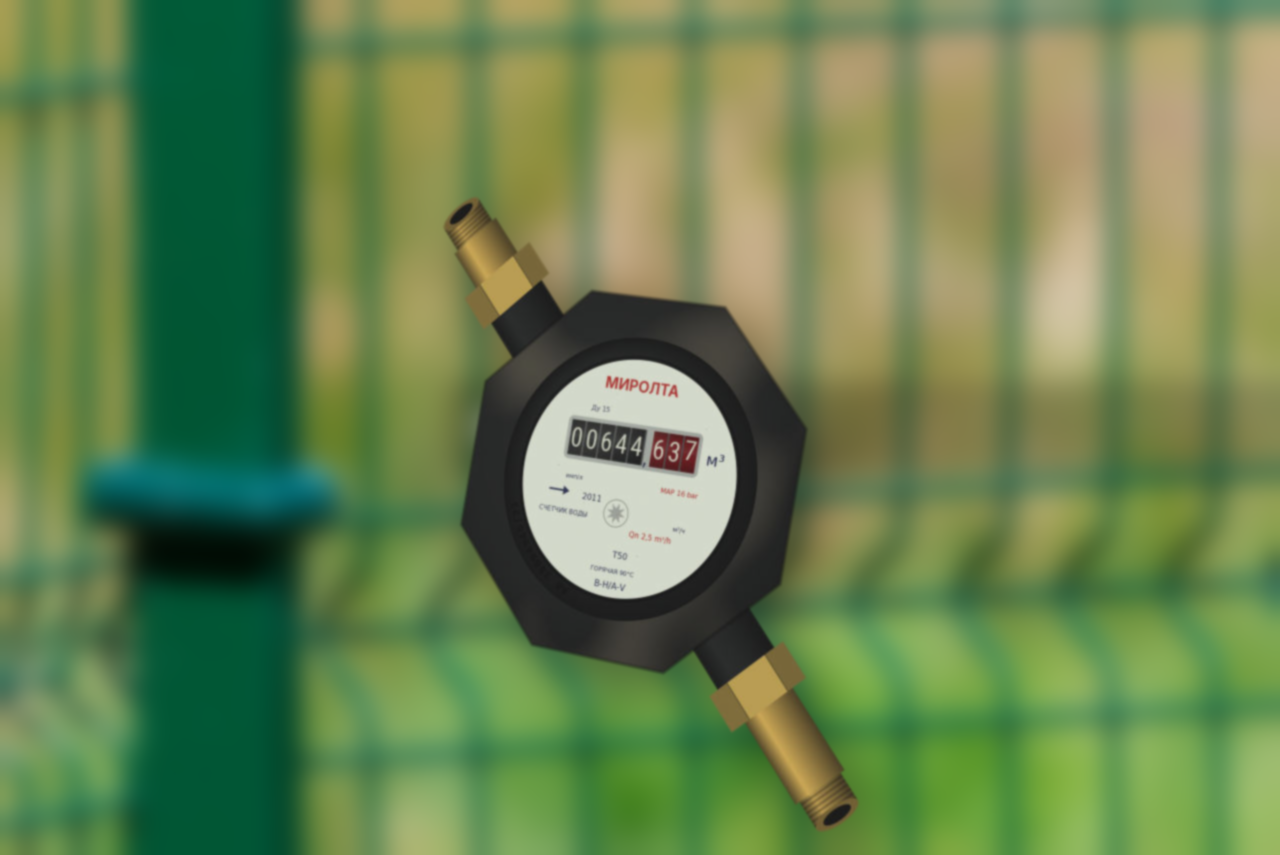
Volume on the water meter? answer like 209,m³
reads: 644.637,m³
